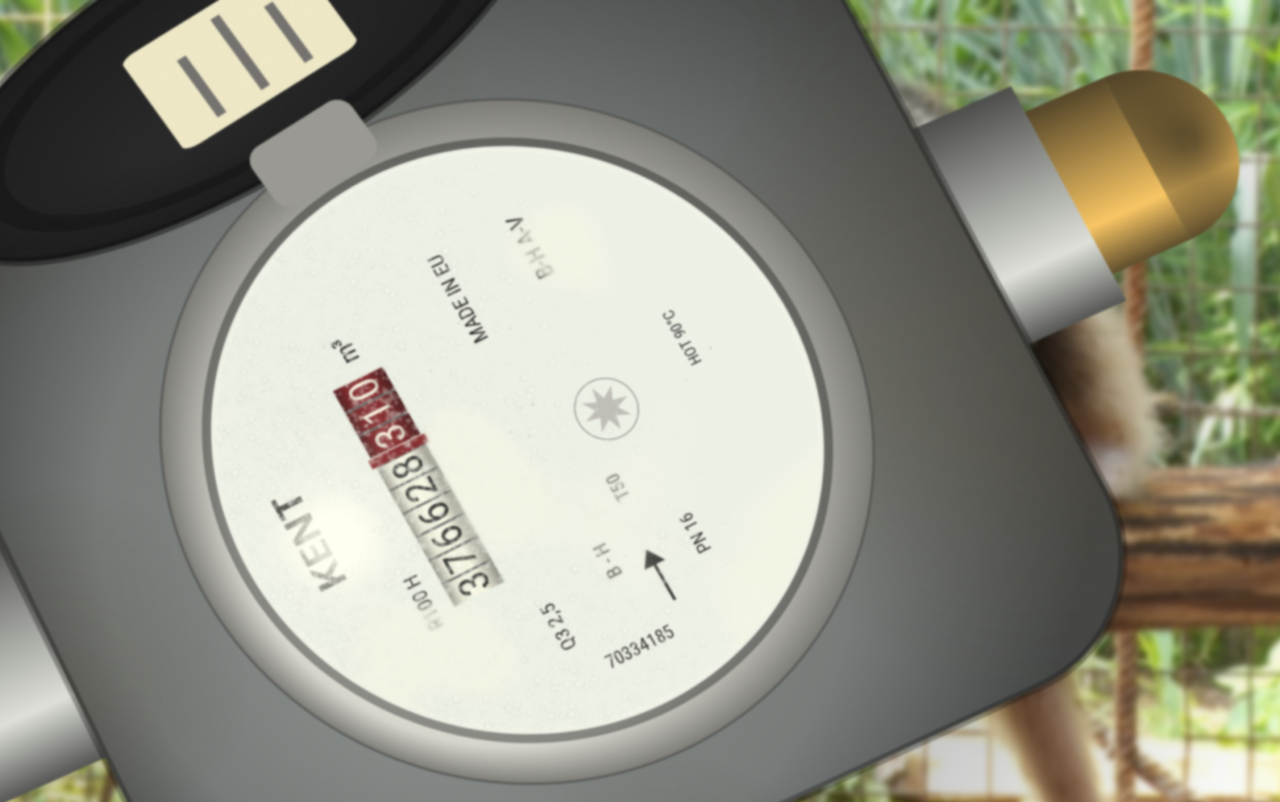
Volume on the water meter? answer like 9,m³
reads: 376628.310,m³
